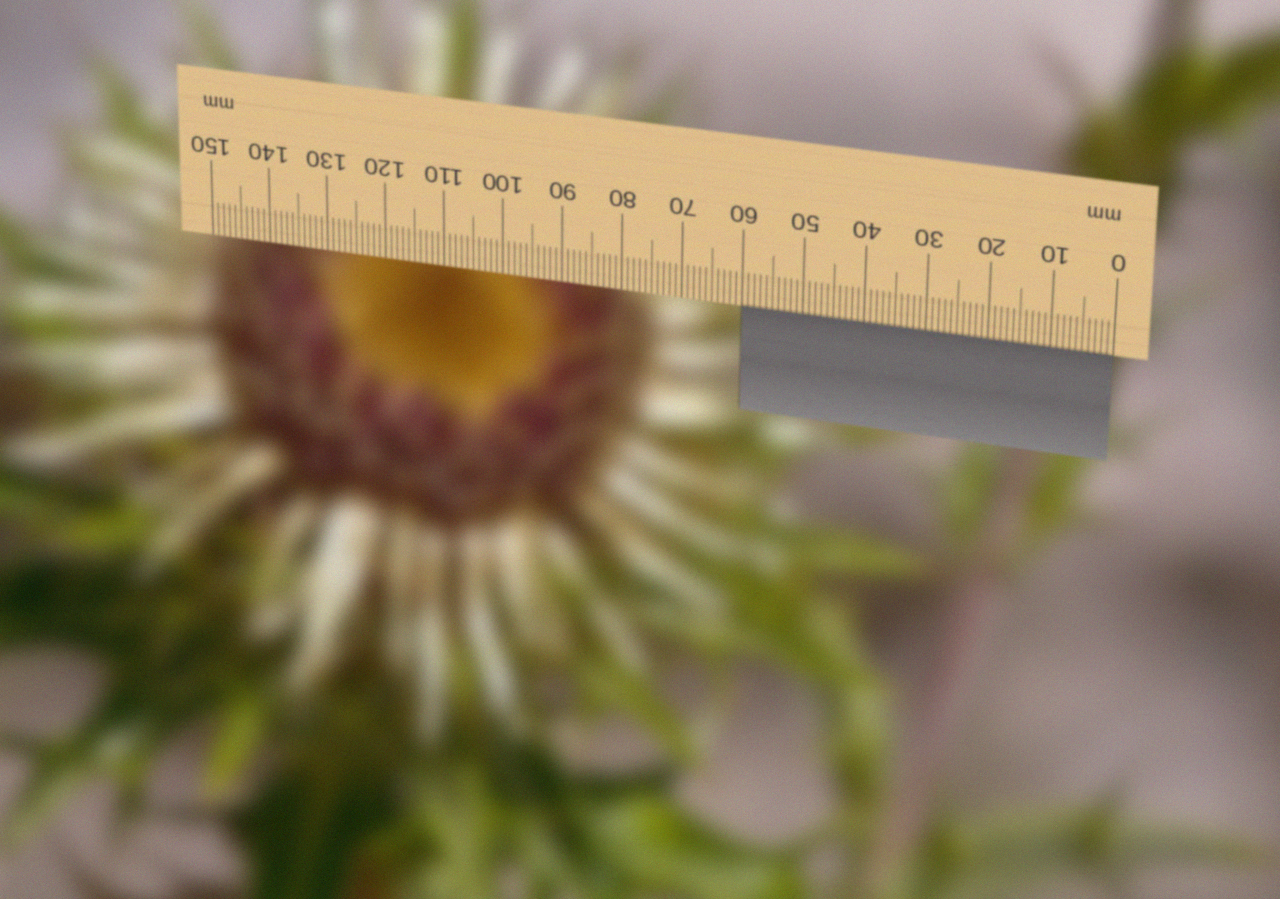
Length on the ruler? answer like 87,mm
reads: 60,mm
